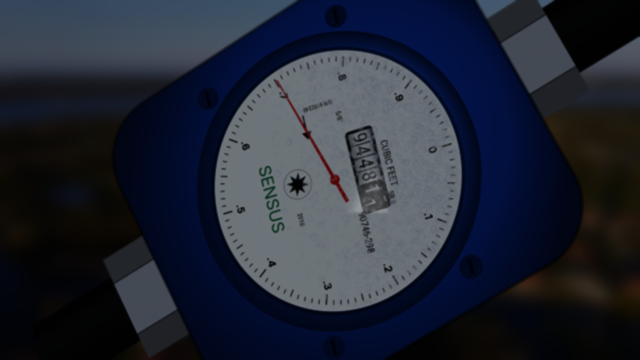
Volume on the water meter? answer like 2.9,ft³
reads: 944810.70,ft³
